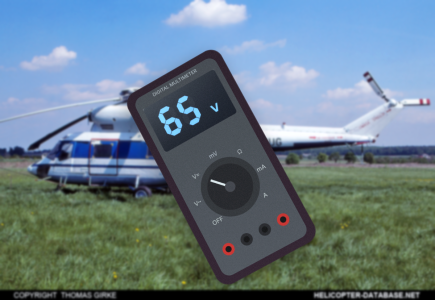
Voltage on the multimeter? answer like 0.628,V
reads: 65,V
